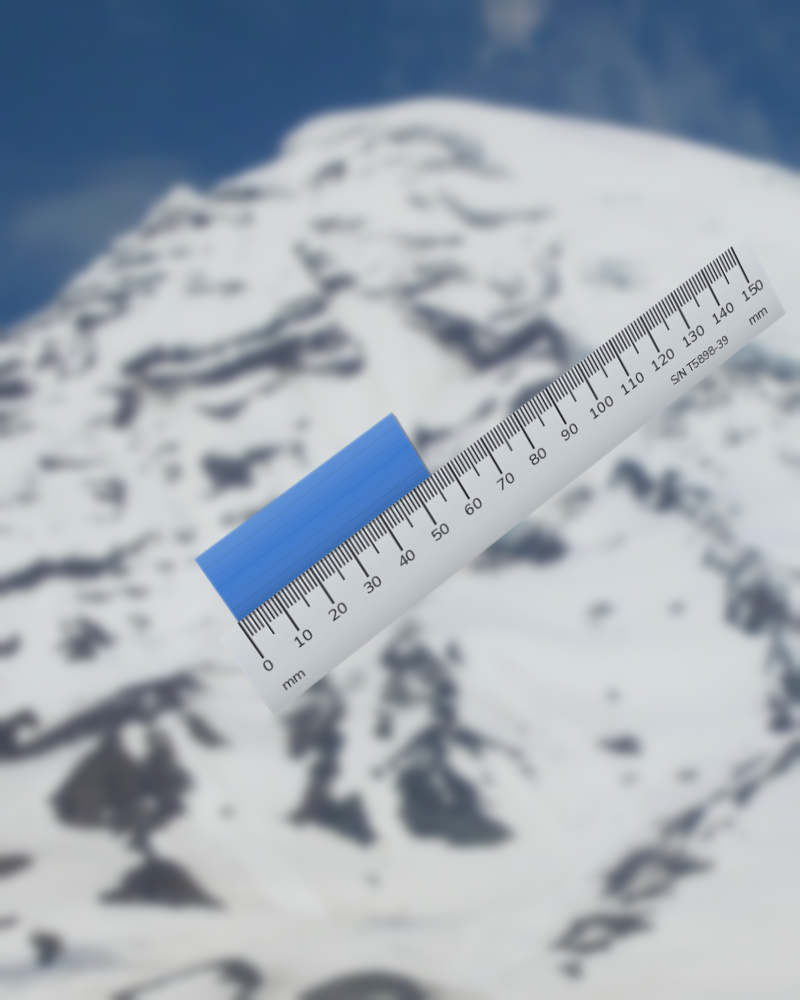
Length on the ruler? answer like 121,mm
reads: 55,mm
